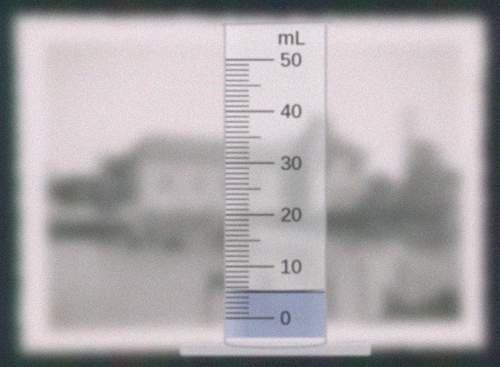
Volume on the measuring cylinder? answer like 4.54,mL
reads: 5,mL
